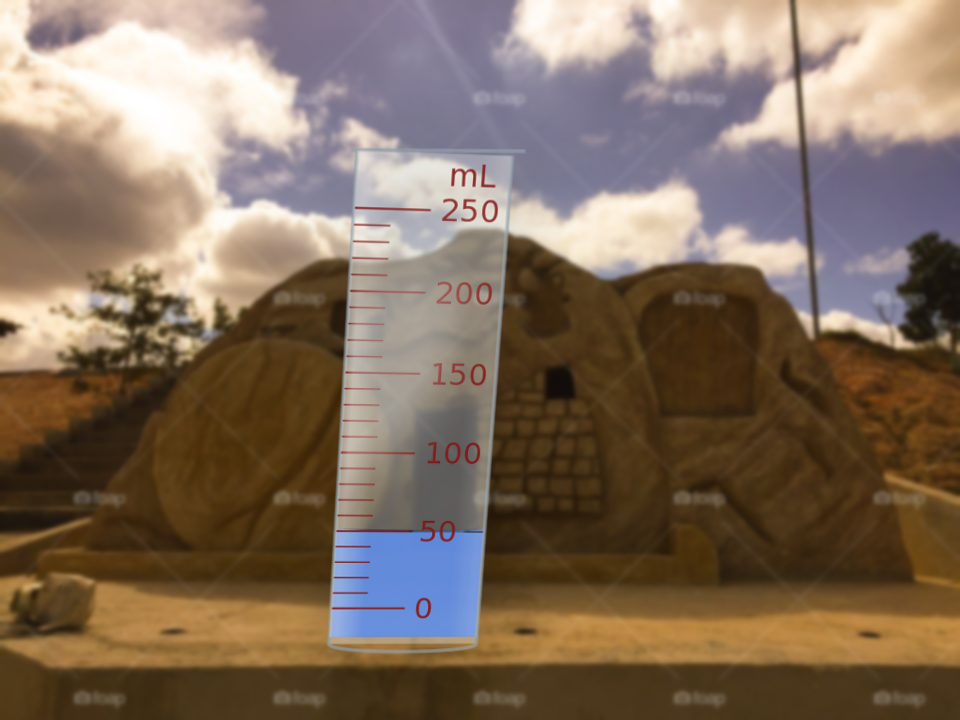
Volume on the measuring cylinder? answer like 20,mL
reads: 50,mL
